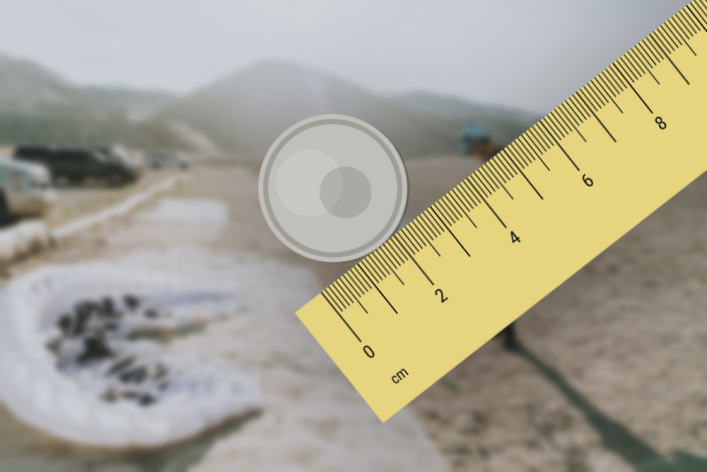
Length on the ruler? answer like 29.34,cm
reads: 3.2,cm
